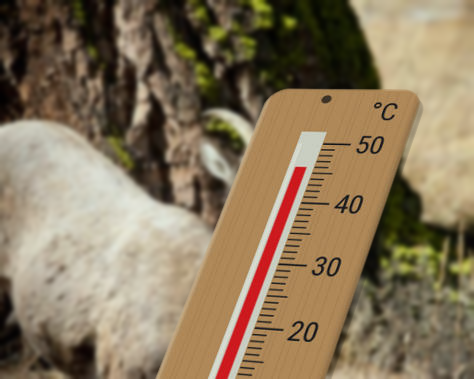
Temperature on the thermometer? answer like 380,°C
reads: 46,°C
